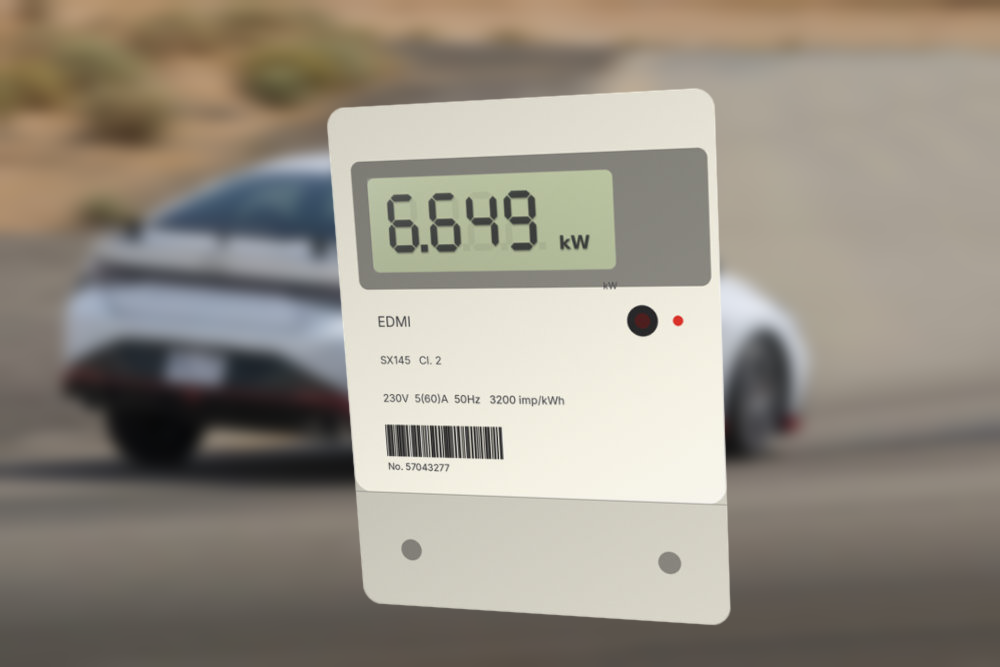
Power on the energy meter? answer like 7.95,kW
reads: 6.649,kW
